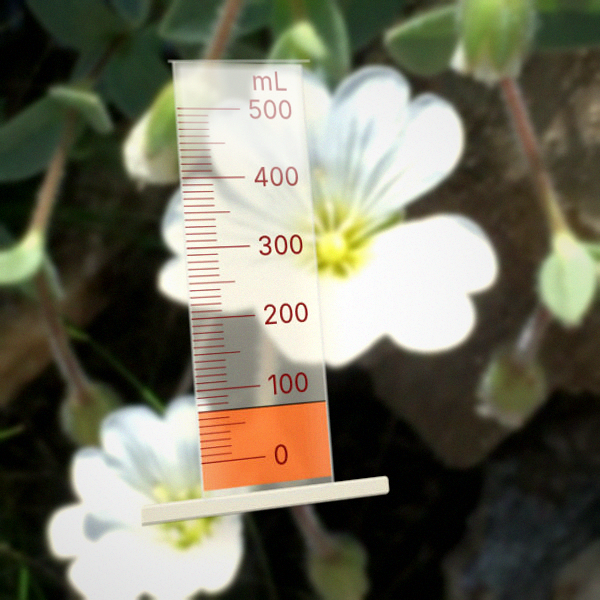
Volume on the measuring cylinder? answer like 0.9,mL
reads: 70,mL
